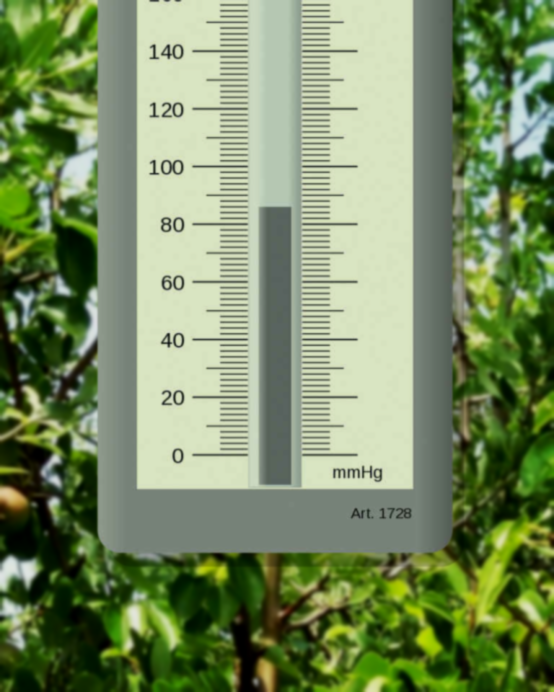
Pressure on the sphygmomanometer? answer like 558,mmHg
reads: 86,mmHg
